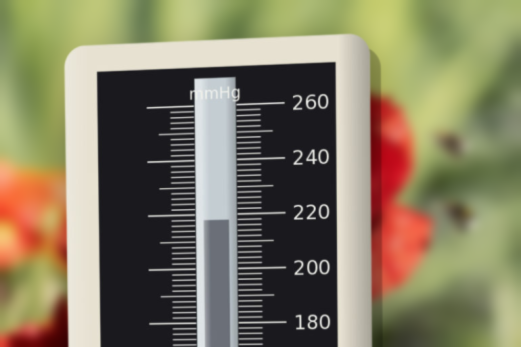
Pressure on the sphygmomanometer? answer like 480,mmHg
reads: 218,mmHg
